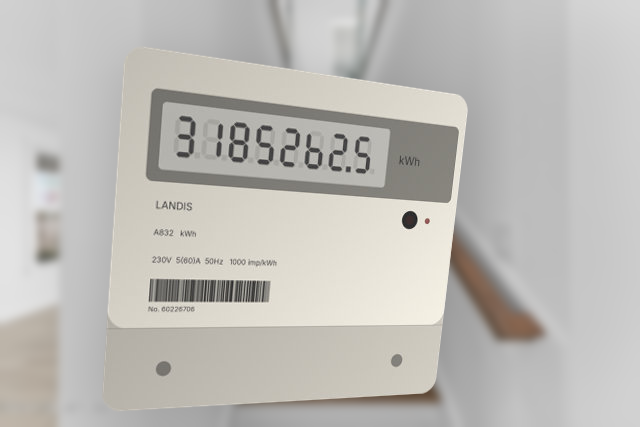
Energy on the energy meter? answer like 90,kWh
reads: 3185262.5,kWh
